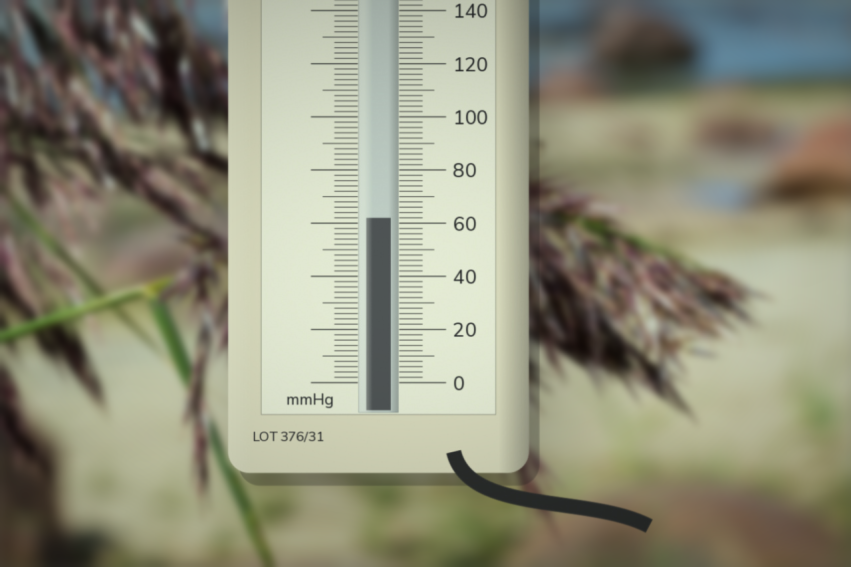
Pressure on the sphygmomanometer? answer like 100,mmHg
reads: 62,mmHg
